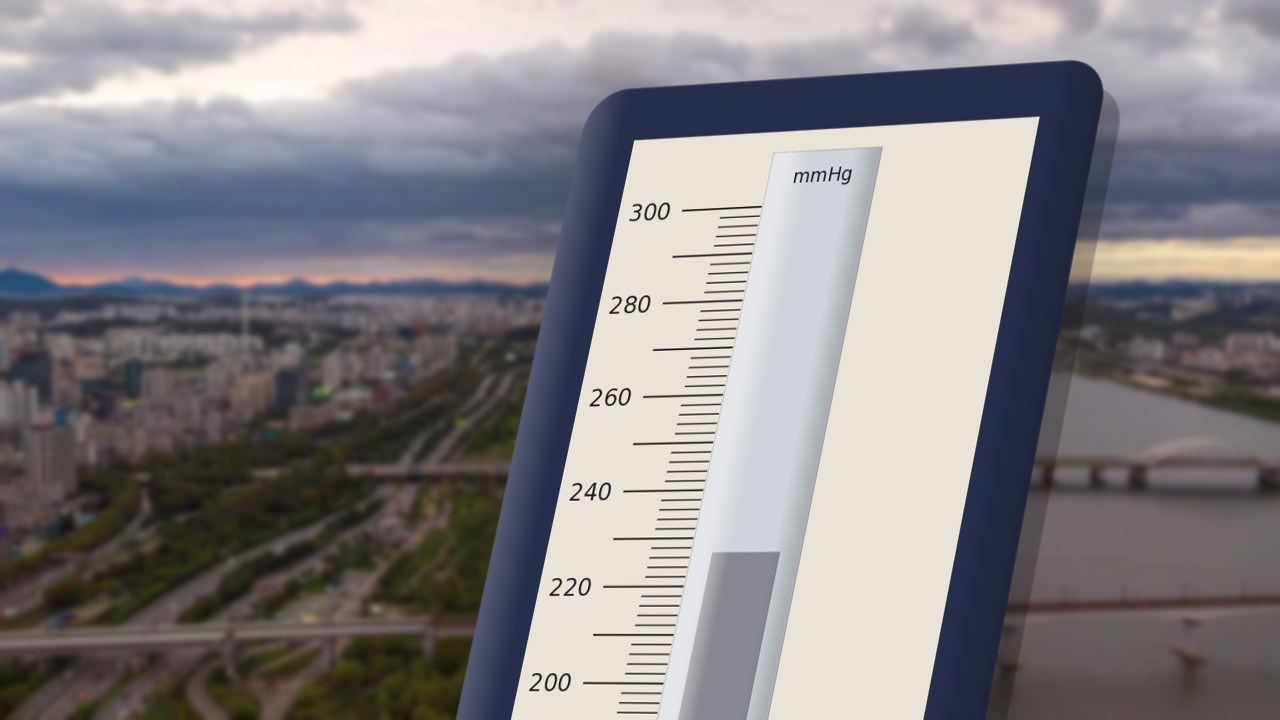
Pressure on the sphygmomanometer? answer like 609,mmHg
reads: 227,mmHg
